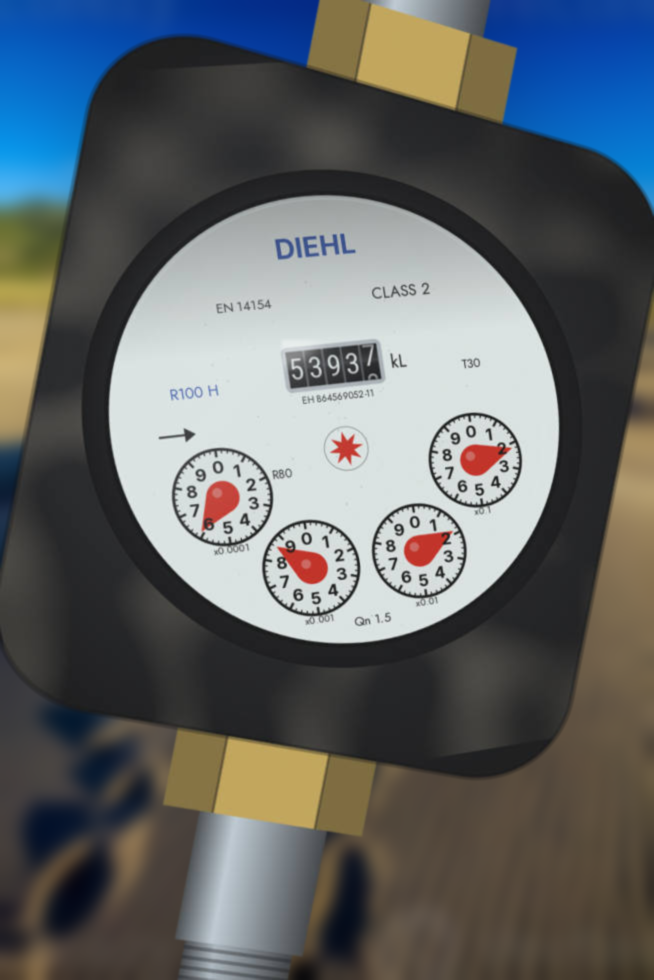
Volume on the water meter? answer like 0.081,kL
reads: 53937.2186,kL
